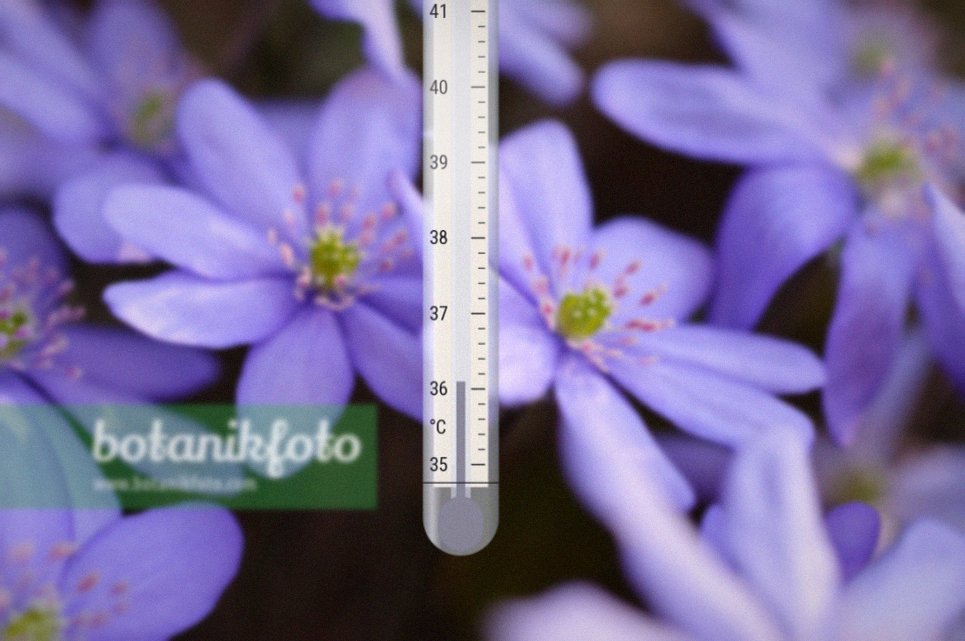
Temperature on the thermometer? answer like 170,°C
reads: 36.1,°C
